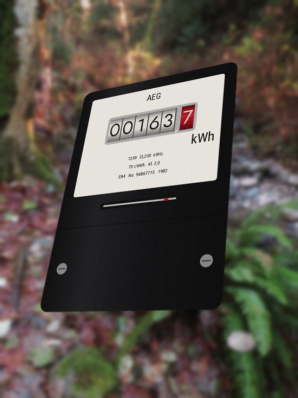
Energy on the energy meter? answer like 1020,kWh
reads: 163.7,kWh
